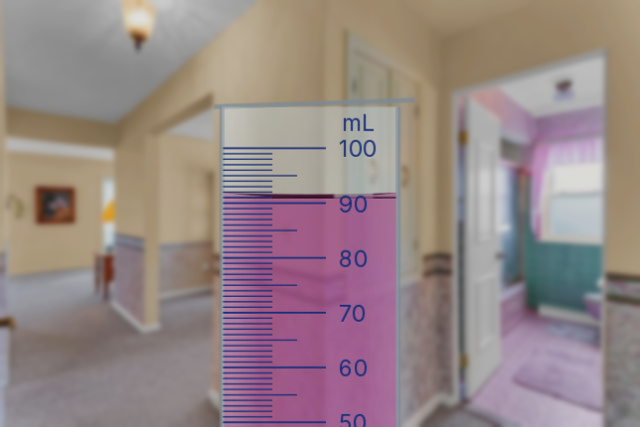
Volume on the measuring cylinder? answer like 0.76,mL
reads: 91,mL
